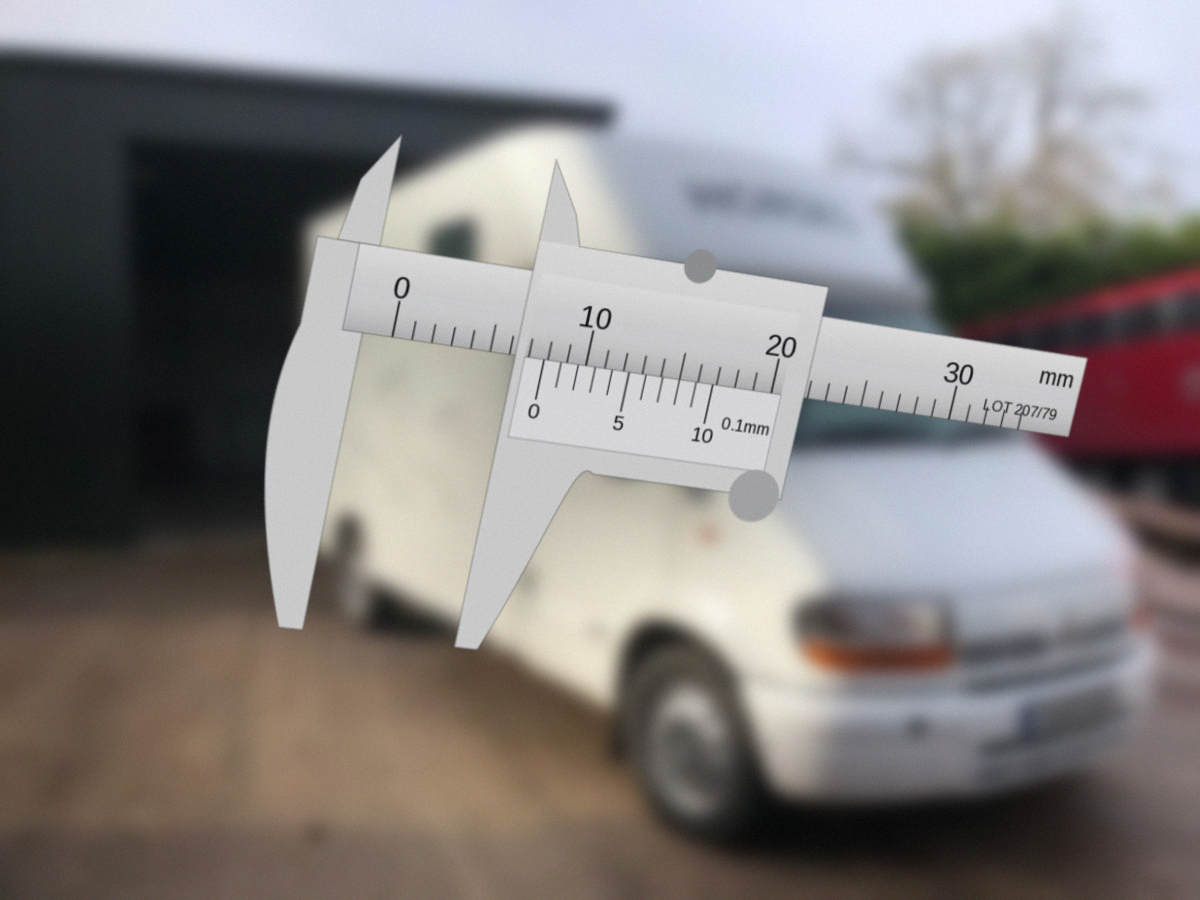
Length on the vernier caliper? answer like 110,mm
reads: 7.8,mm
